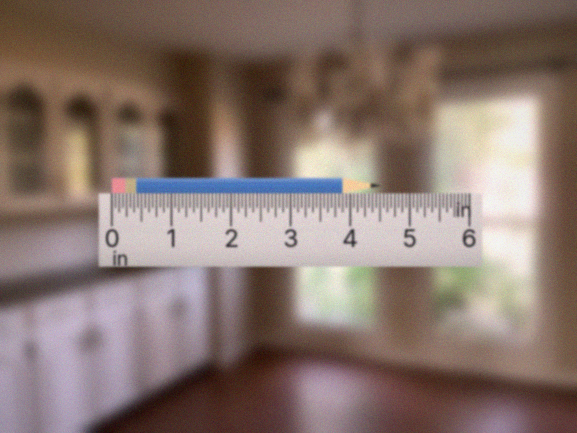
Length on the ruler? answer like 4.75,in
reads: 4.5,in
